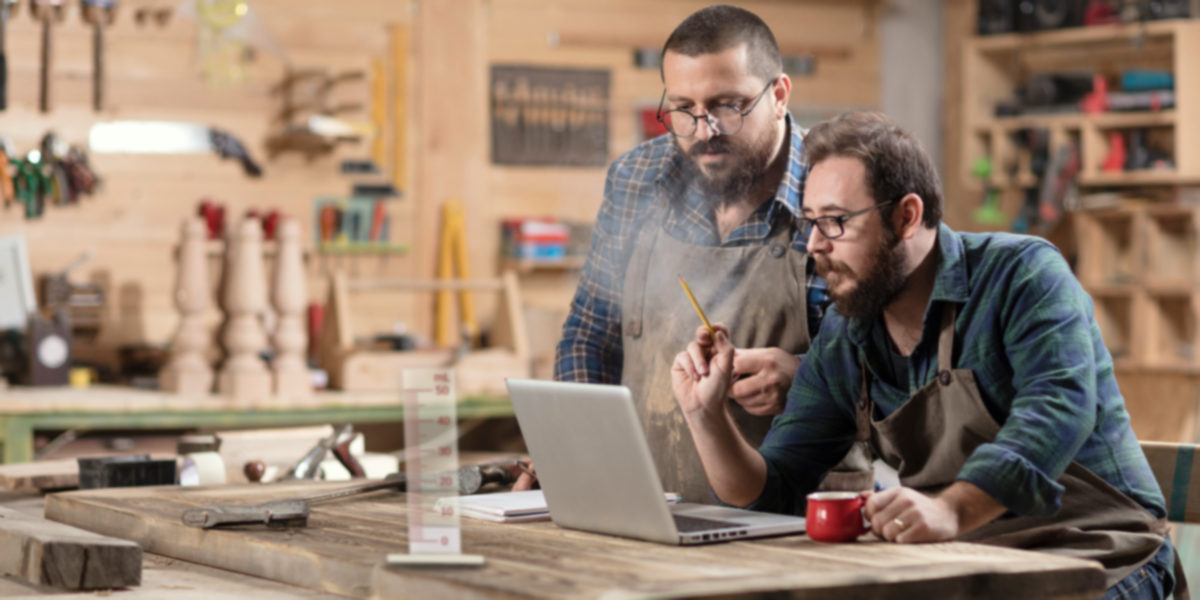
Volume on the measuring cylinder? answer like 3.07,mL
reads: 5,mL
